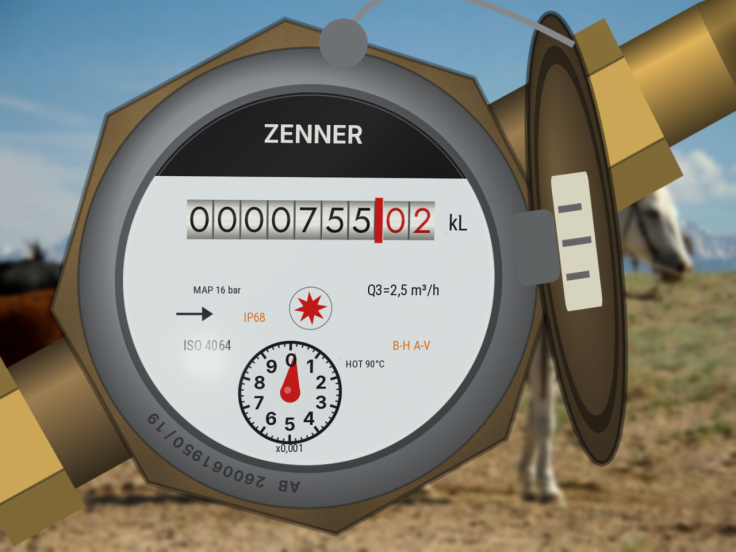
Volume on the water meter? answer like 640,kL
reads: 755.020,kL
